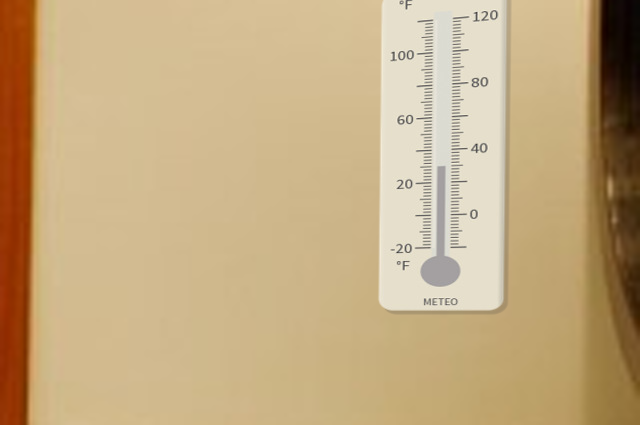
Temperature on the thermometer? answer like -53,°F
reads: 30,°F
